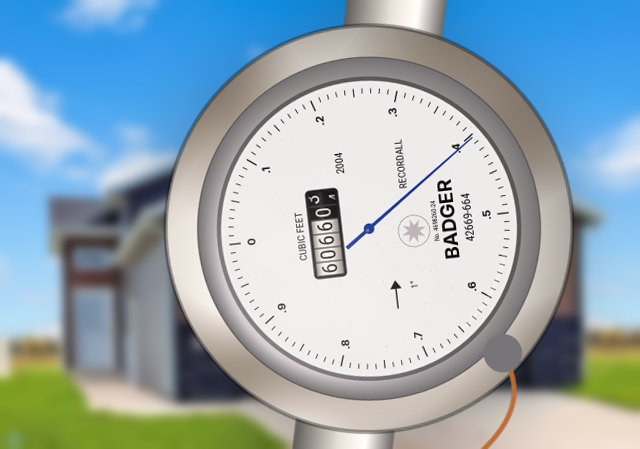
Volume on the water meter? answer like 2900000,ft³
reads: 606603.40,ft³
